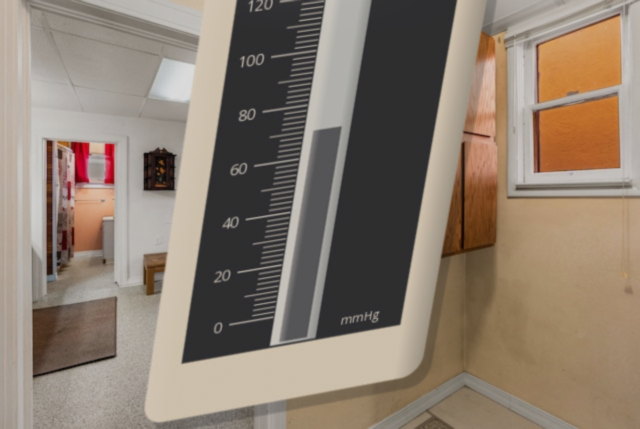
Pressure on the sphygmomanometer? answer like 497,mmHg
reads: 70,mmHg
